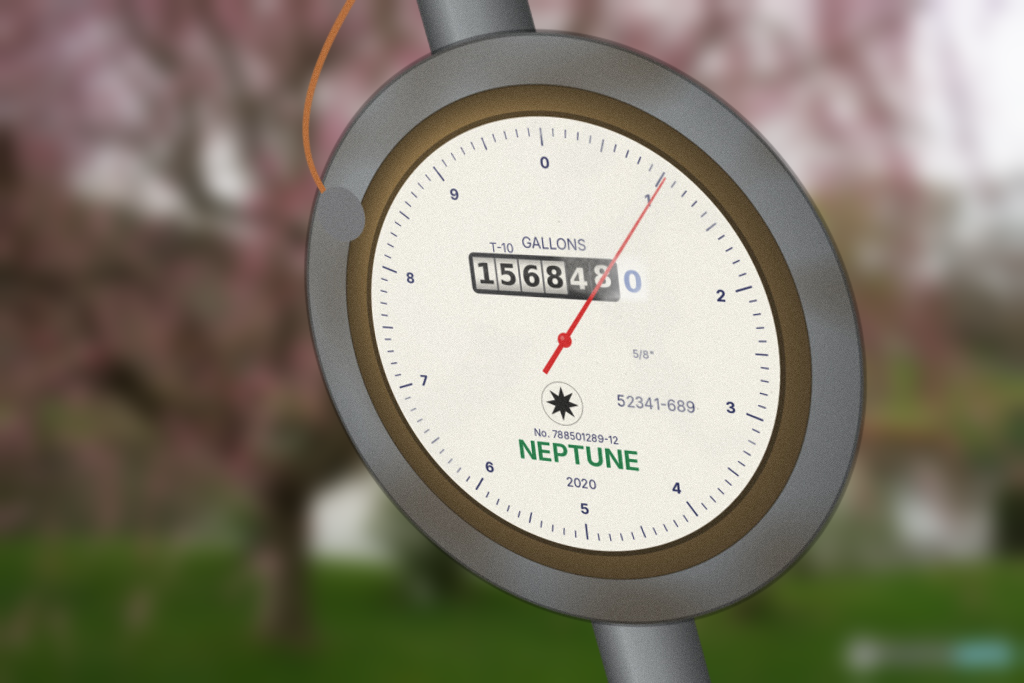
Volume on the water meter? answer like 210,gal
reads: 1568481.0,gal
